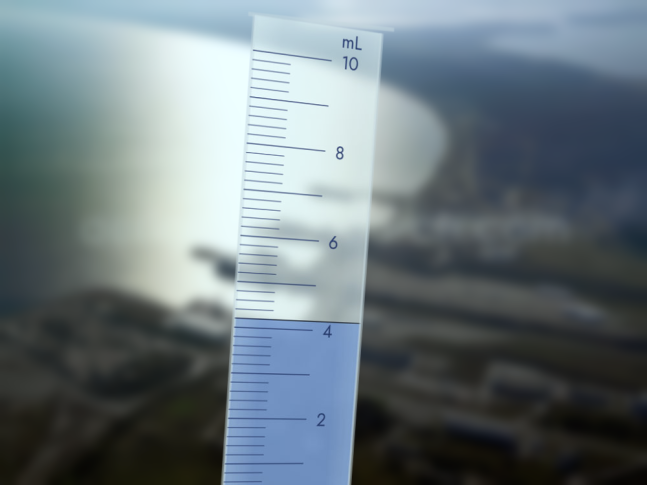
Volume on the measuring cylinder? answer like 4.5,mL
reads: 4.2,mL
